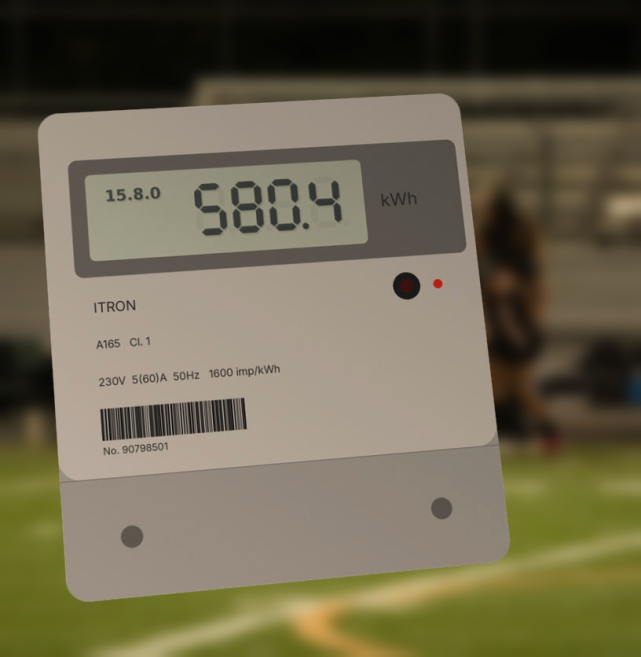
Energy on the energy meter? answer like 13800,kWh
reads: 580.4,kWh
